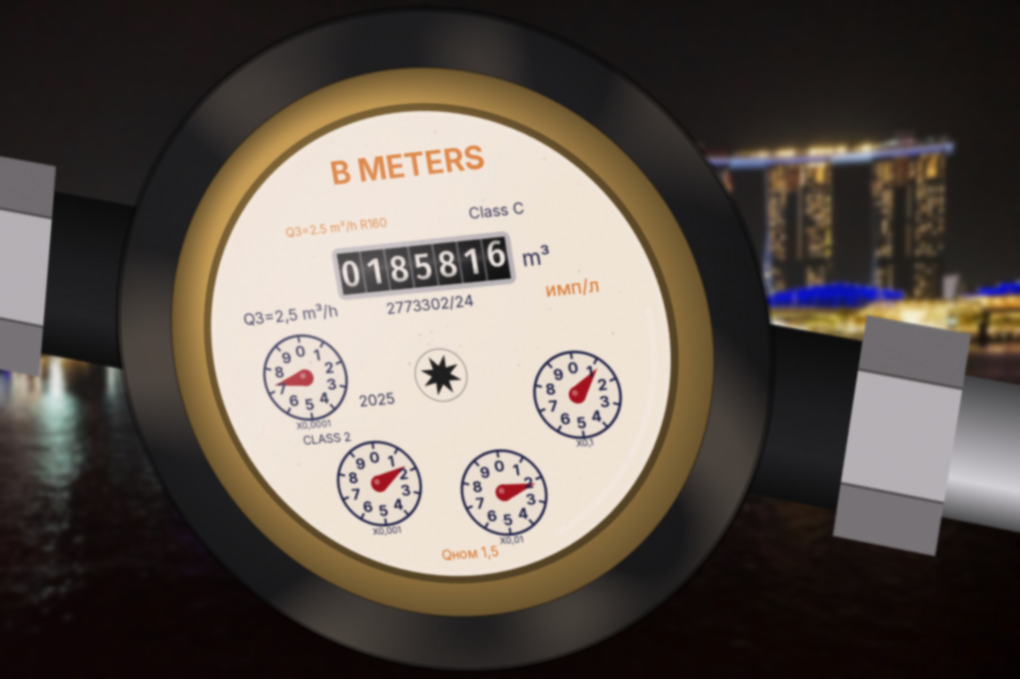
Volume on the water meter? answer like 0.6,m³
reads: 185816.1217,m³
